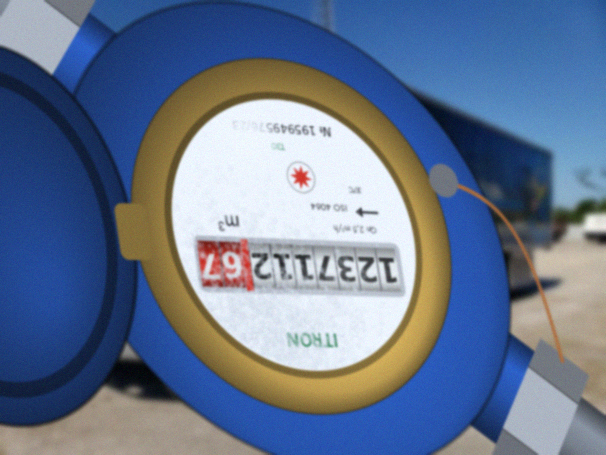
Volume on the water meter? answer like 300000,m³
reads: 1237112.67,m³
